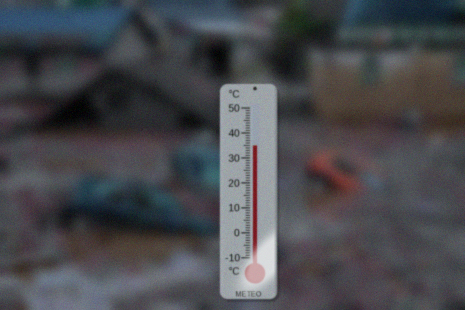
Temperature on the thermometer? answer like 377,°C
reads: 35,°C
